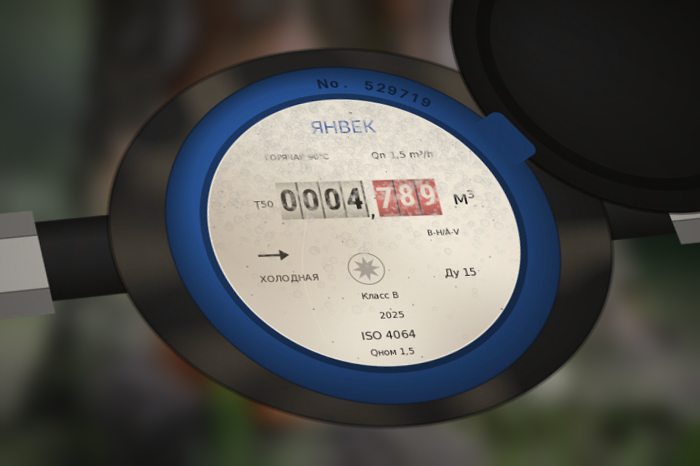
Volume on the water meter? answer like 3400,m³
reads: 4.789,m³
